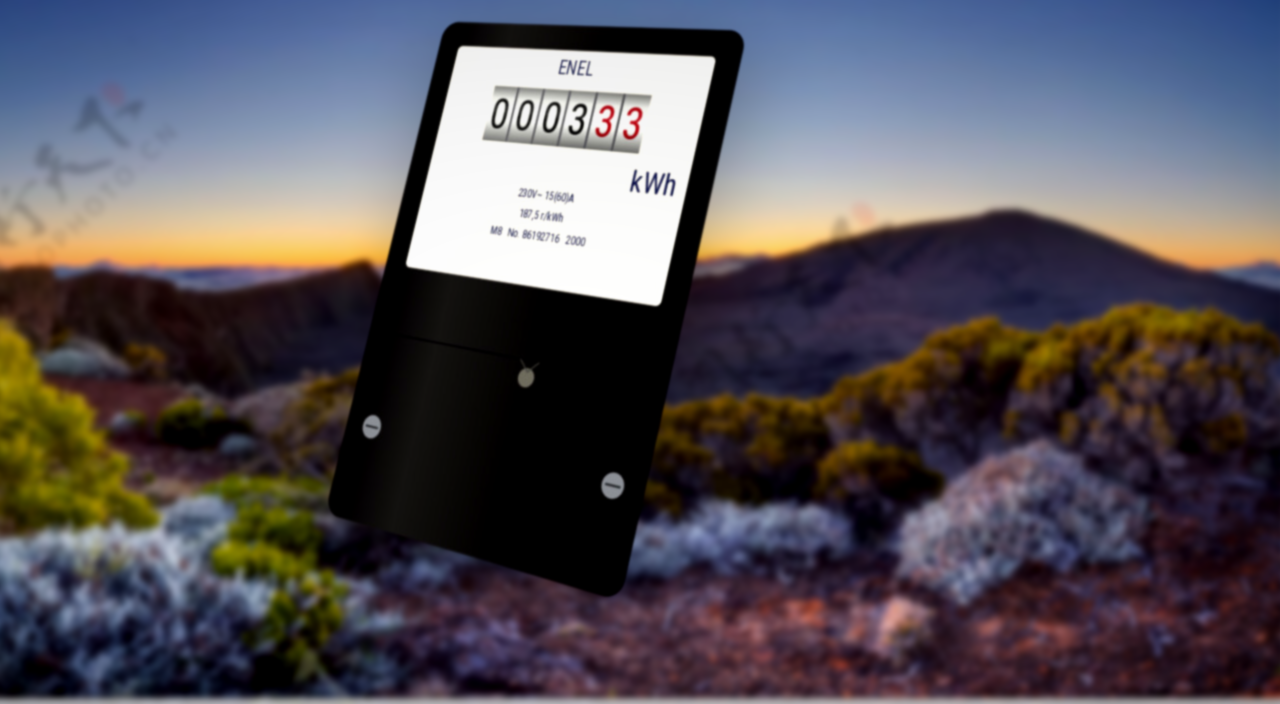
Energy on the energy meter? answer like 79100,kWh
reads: 3.33,kWh
